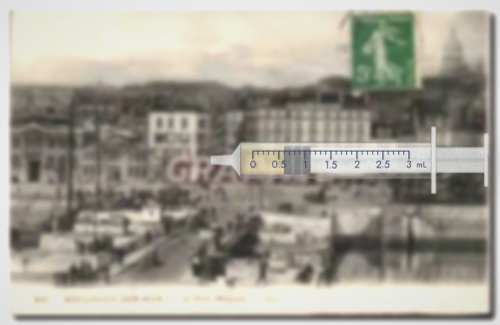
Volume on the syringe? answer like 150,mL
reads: 0.6,mL
